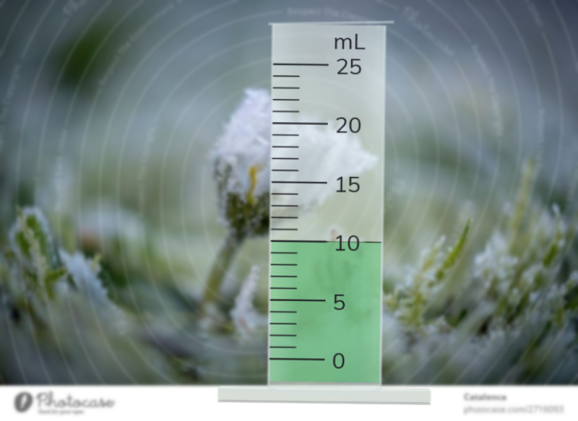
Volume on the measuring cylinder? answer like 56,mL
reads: 10,mL
